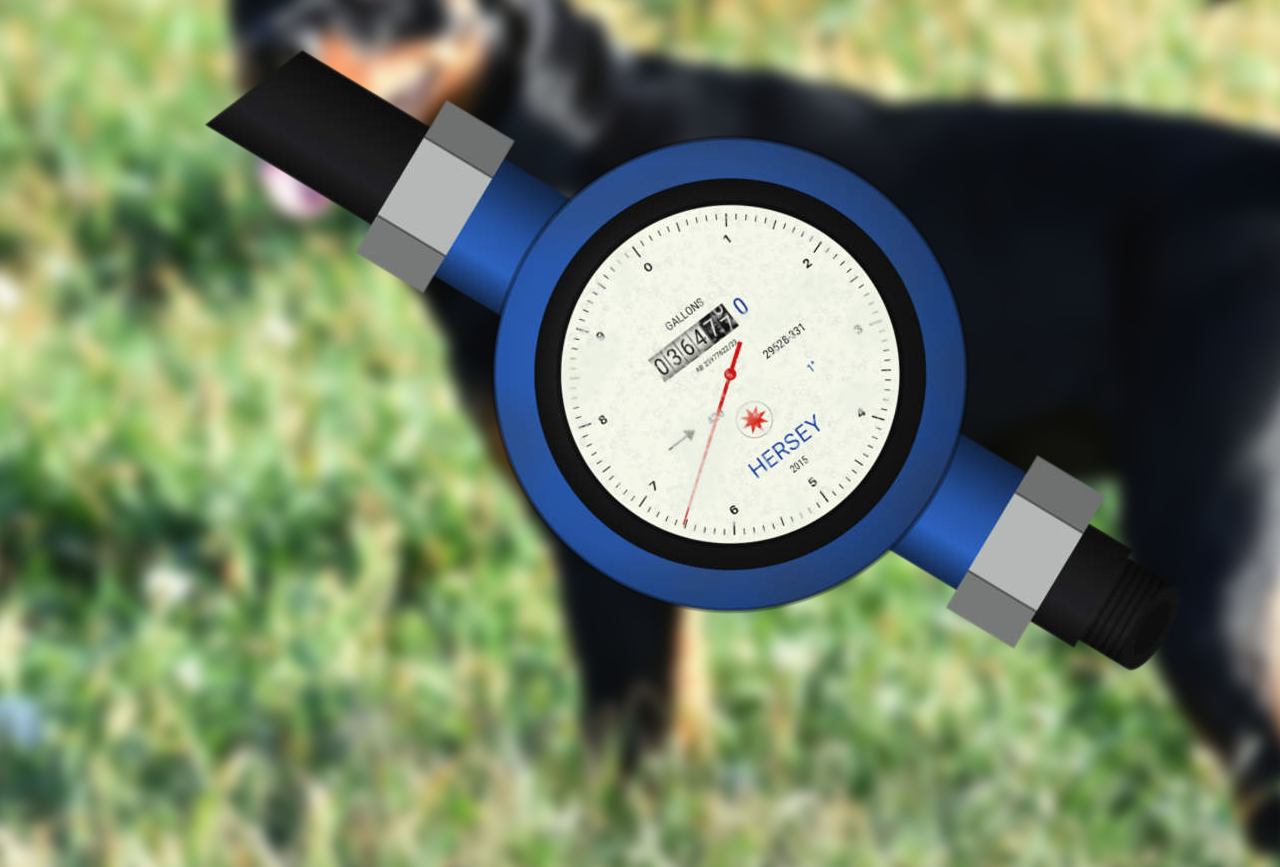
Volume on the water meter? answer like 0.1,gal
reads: 364766.5,gal
